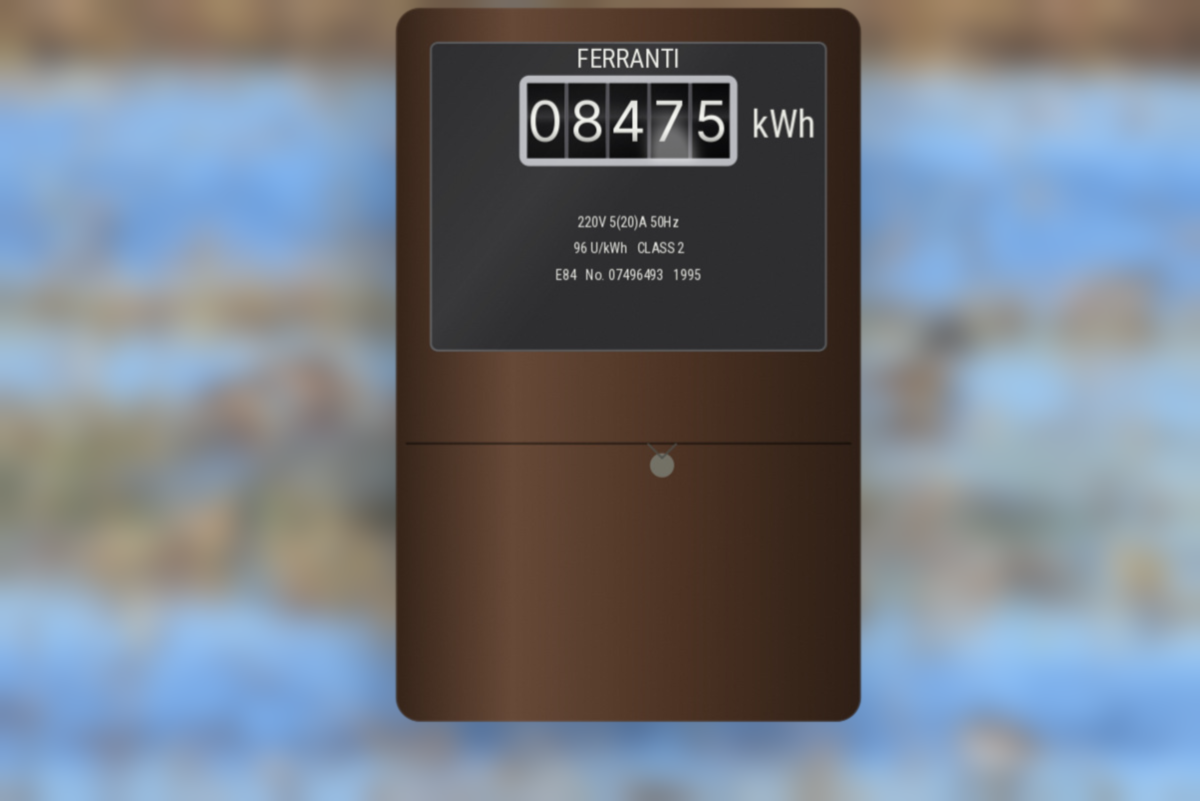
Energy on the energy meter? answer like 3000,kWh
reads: 8475,kWh
